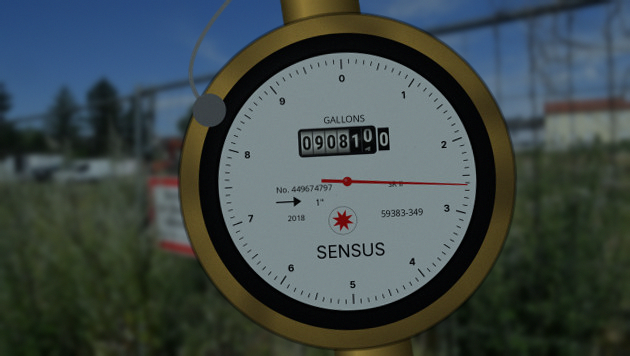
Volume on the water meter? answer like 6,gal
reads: 908102.6,gal
